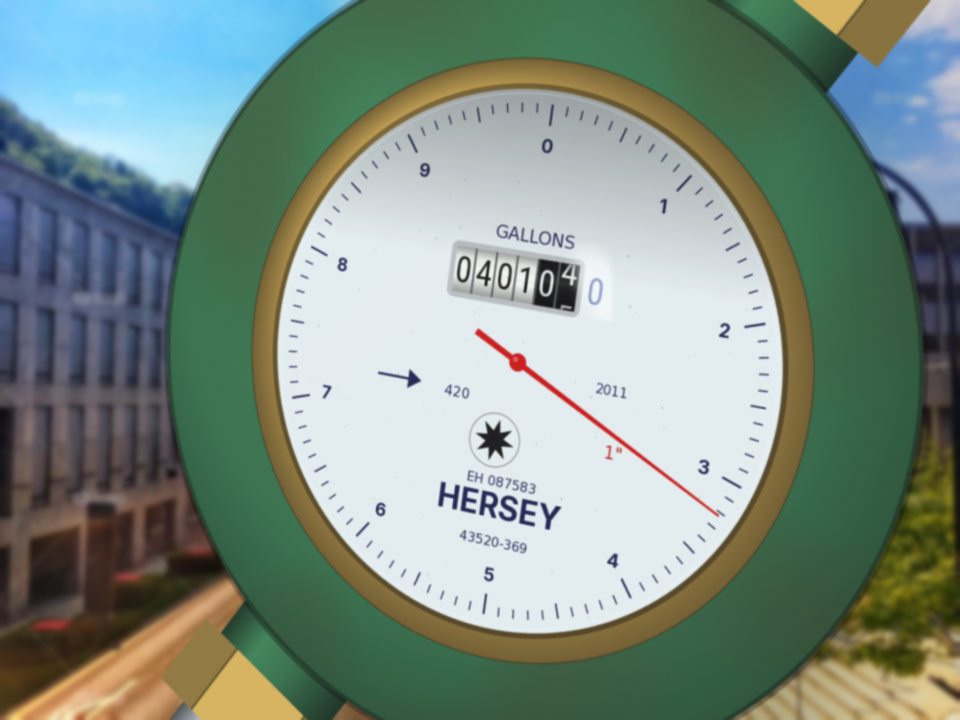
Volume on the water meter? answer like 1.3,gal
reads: 401043.2,gal
